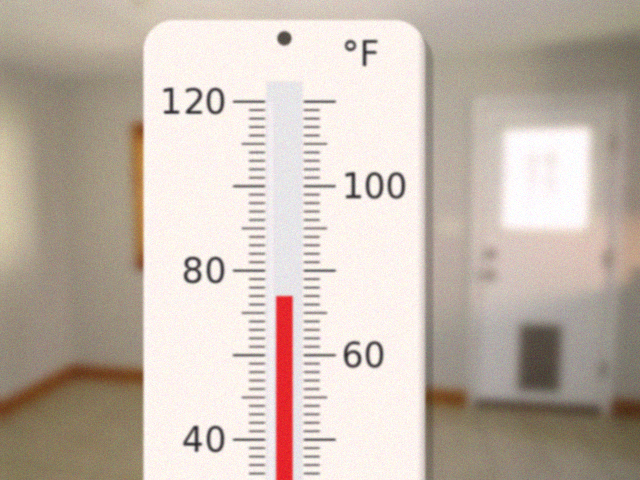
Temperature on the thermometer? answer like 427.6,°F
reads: 74,°F
